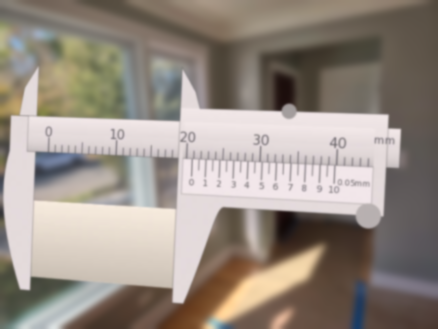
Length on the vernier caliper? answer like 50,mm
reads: 20.8,mm
